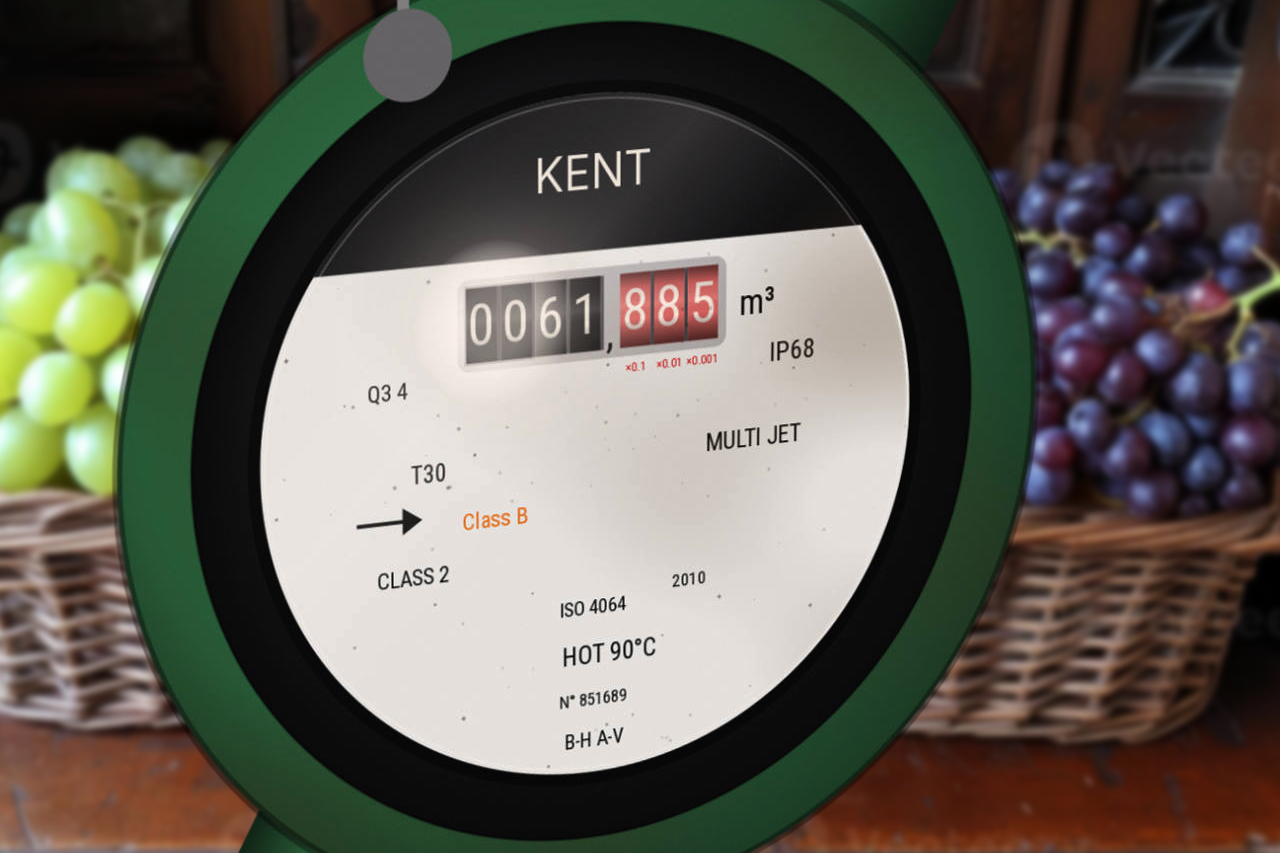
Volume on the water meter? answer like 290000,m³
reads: 61.885,m³
